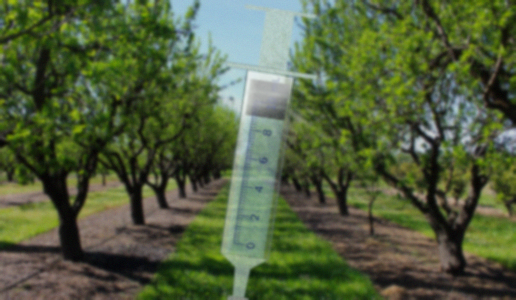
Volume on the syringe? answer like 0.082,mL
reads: 9,mL
